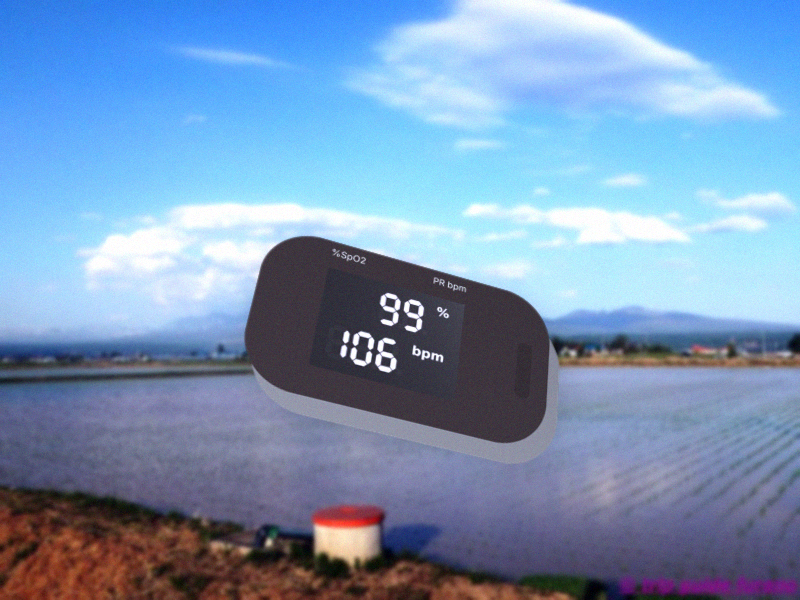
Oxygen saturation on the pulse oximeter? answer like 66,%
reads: 99,%
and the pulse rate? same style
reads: 106,bpm
